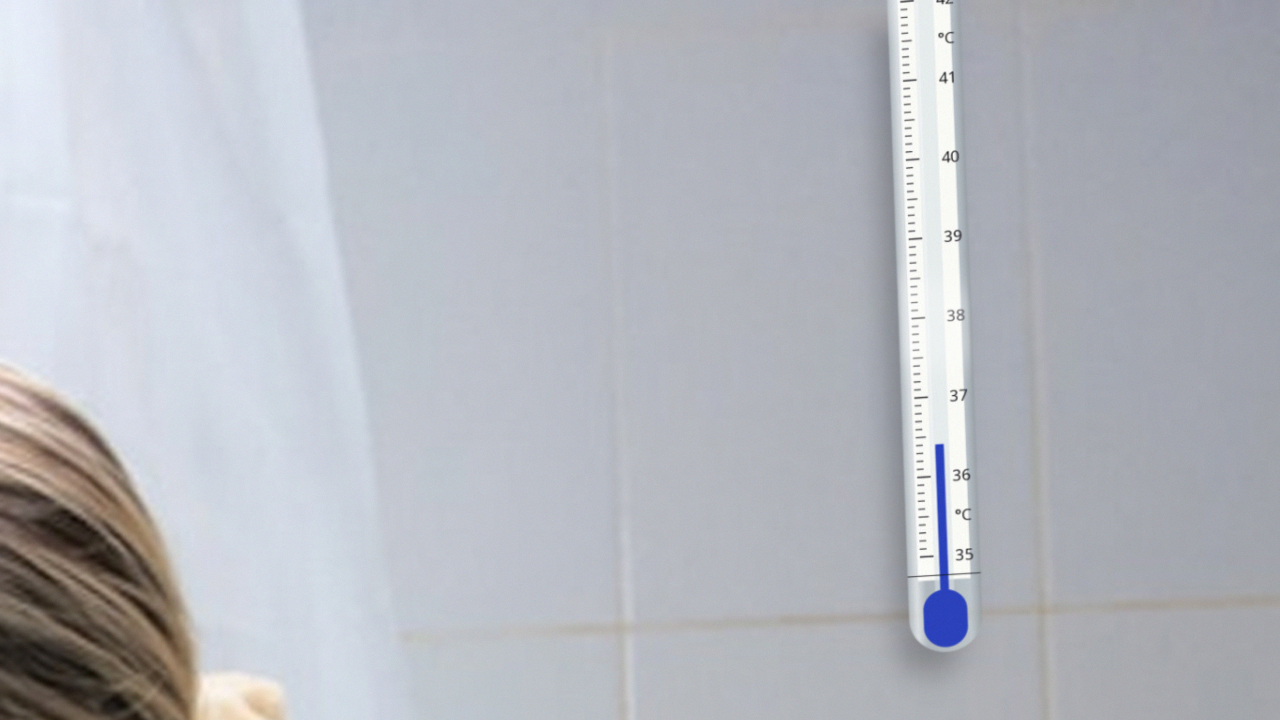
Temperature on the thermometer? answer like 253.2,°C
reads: 36.4,°C
